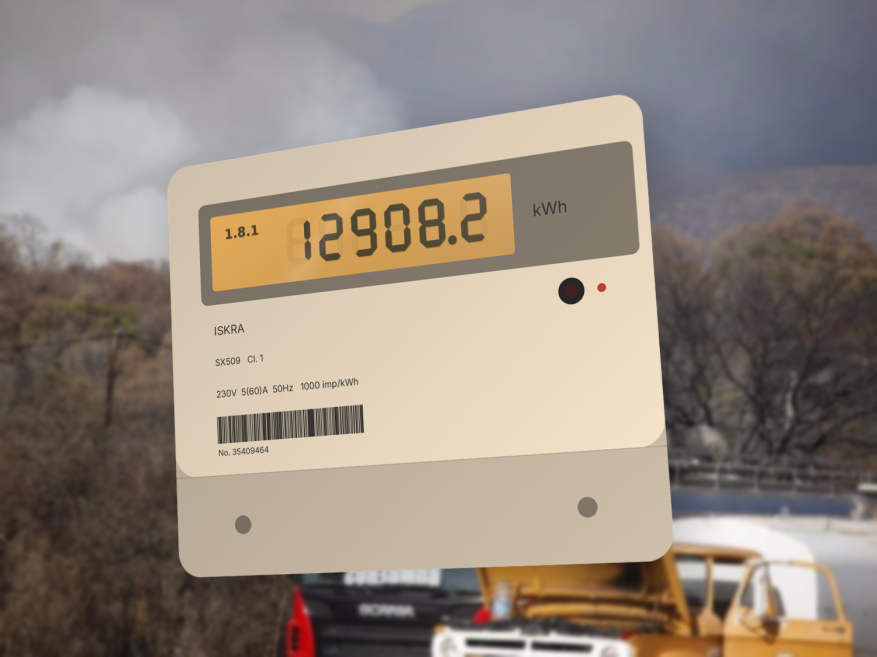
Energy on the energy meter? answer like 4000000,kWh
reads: 12908.2,kWh
